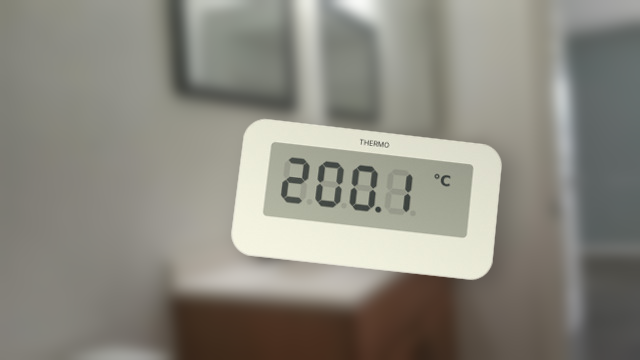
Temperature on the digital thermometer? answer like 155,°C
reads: 200.1,°C
